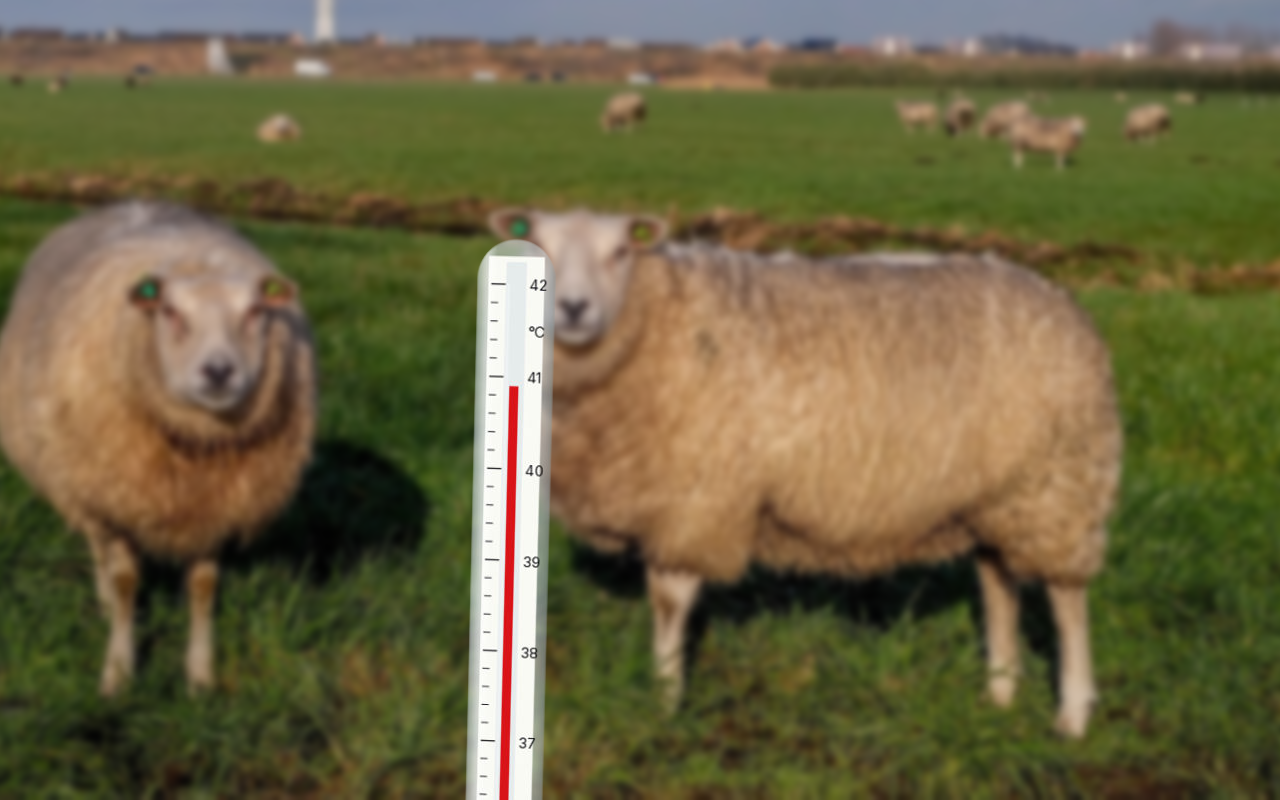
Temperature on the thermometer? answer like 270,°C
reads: 40.9,°C
